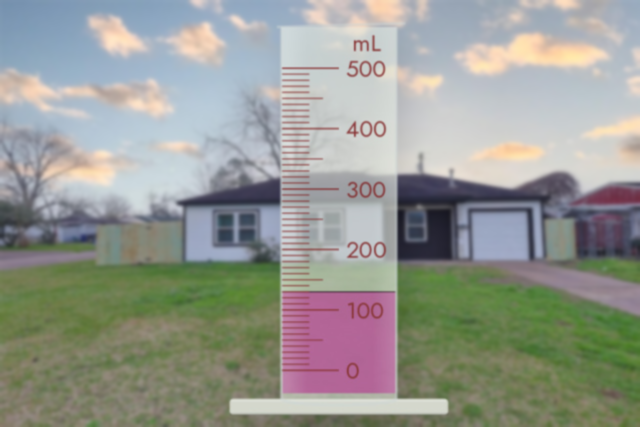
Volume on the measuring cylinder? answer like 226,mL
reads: 130,mL
